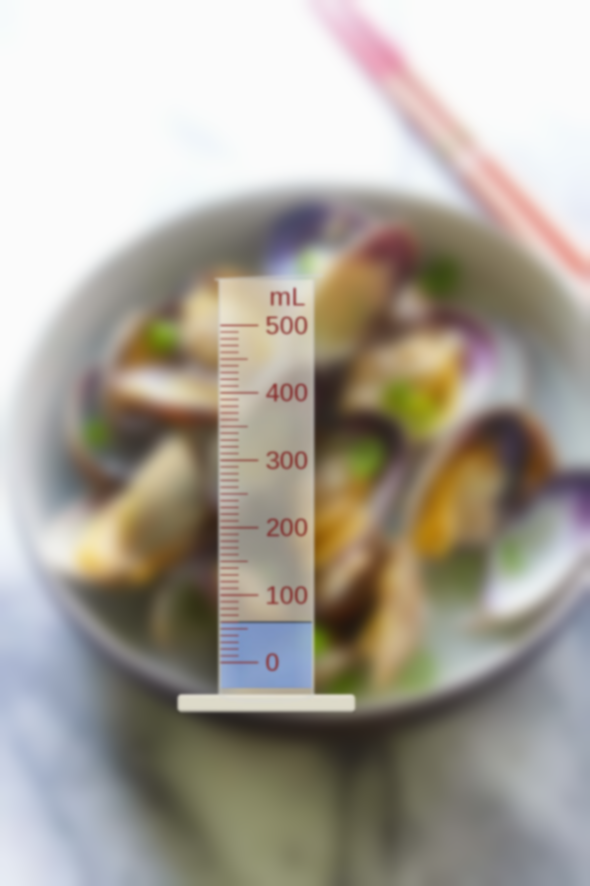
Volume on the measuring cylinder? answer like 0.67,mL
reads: 60,mL
